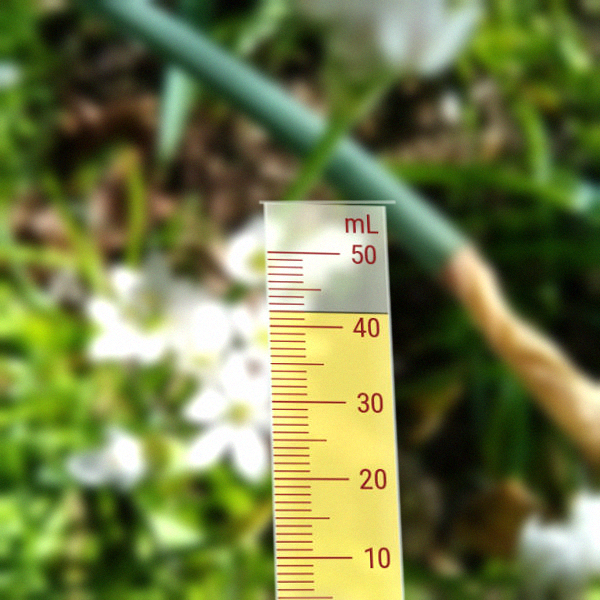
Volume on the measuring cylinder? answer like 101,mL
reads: 42,mL
